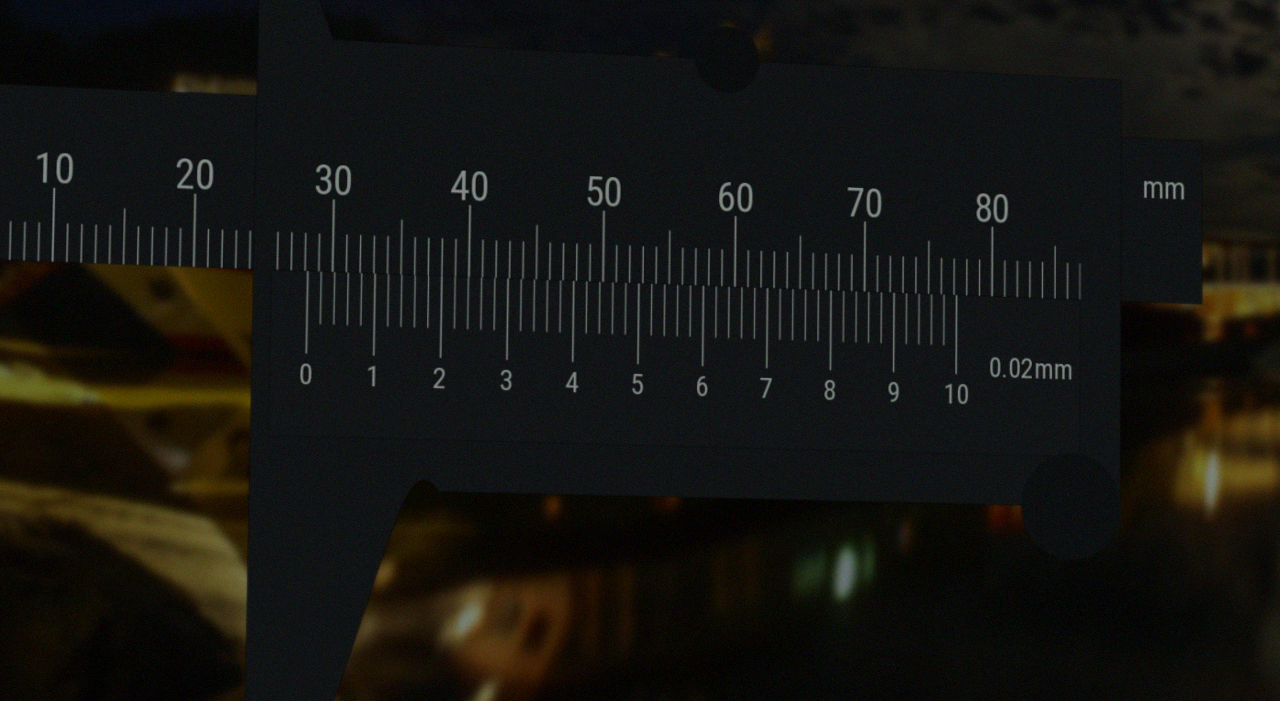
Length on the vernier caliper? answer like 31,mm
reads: 28.2,mm
